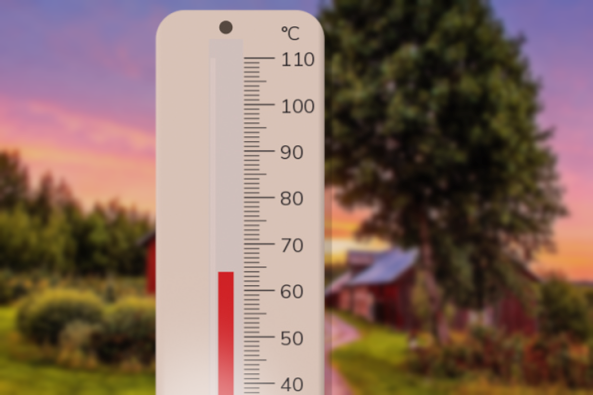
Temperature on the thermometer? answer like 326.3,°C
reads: 64,°C
